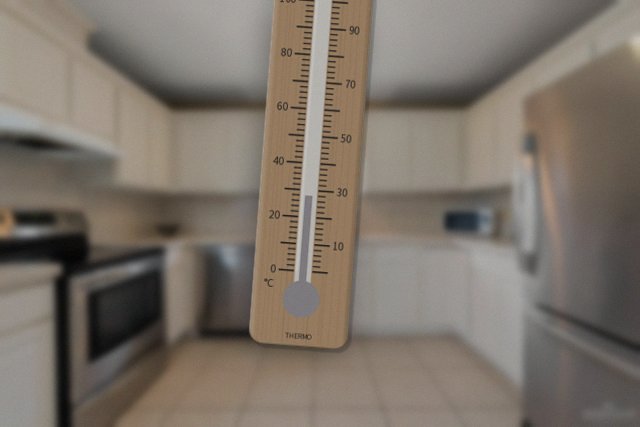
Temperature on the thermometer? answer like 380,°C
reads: 28,°C
